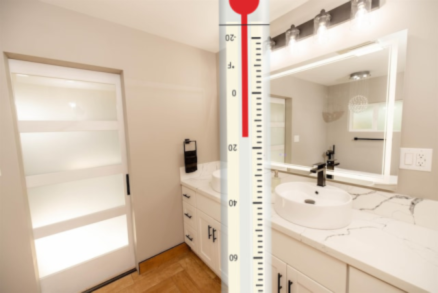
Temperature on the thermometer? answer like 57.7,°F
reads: 16,°F
